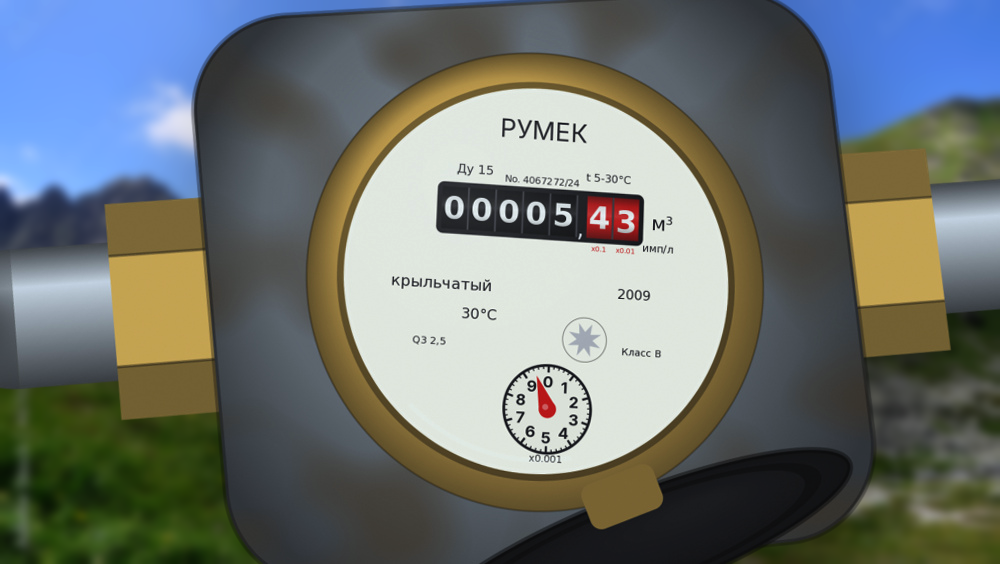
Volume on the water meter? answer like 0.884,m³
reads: 5.429,m³
